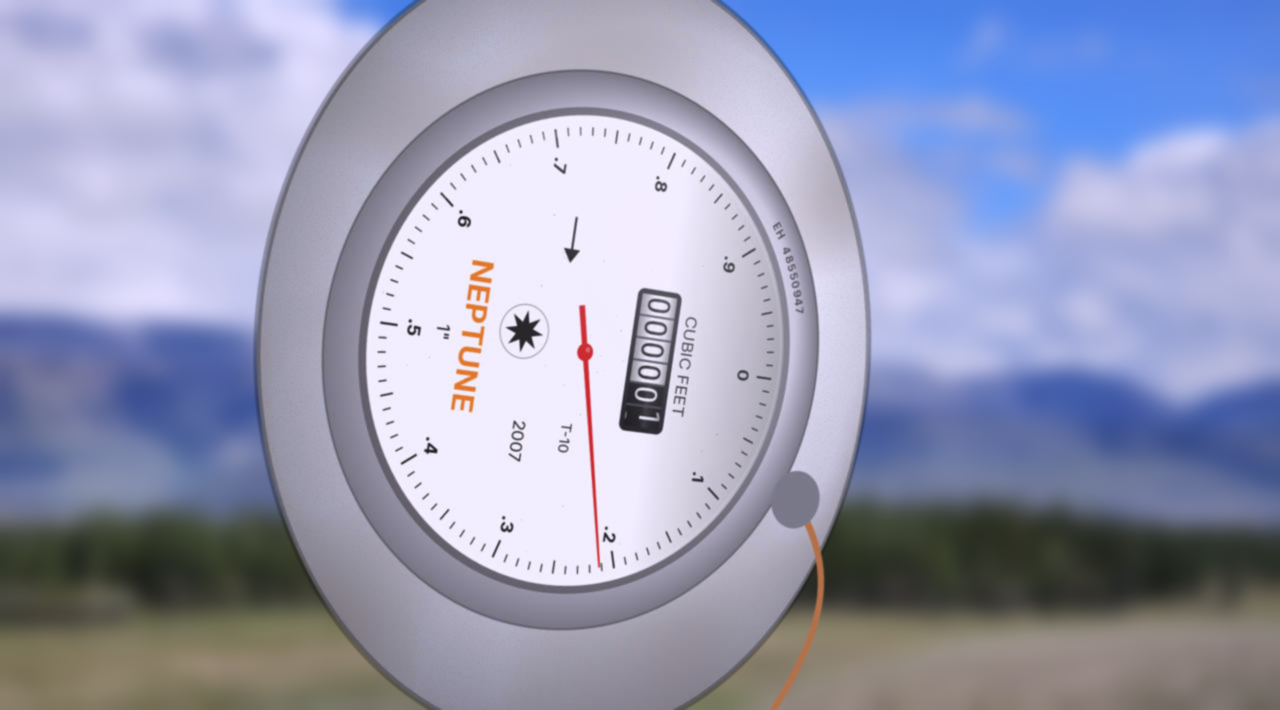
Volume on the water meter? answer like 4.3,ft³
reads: 1.21,ft³
